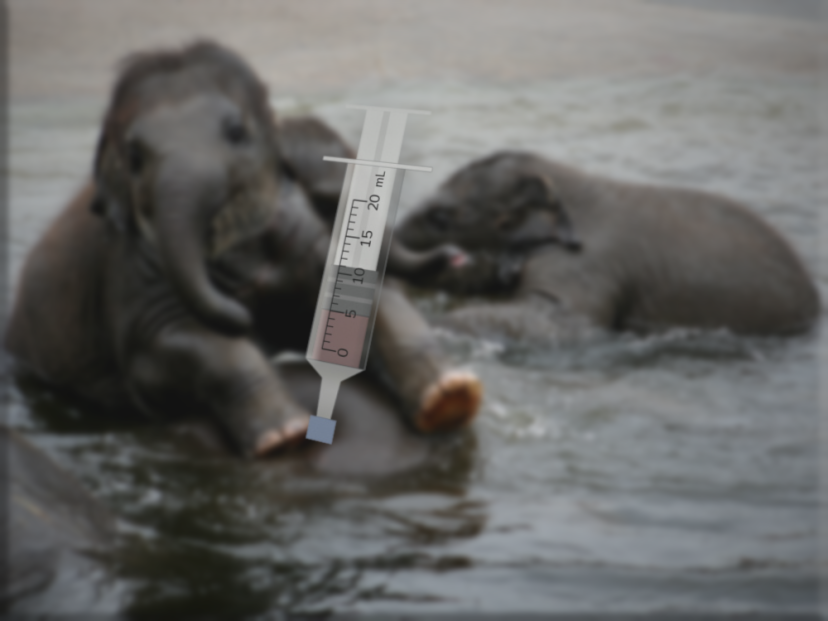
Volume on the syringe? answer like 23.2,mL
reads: 5,mL
